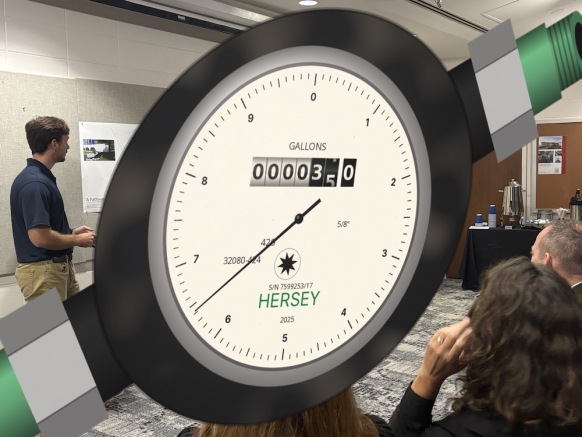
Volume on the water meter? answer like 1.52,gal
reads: 346.4,gal
